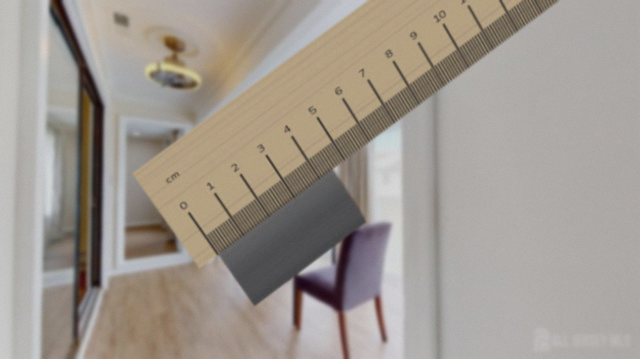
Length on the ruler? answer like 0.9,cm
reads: 4.5,cm
